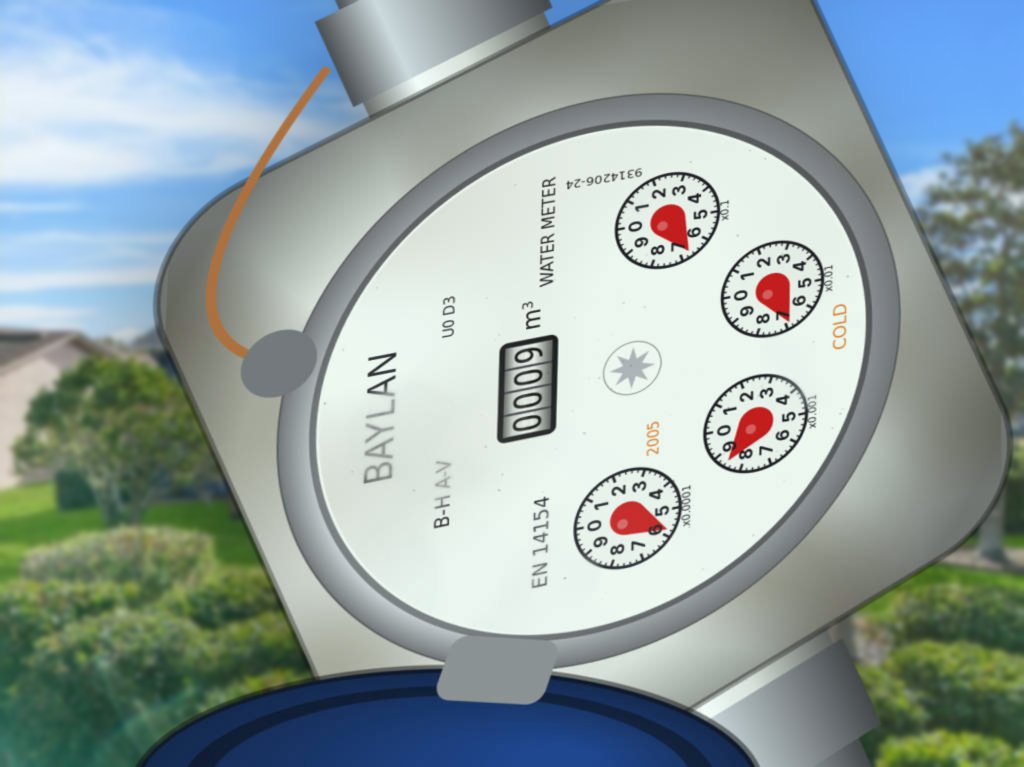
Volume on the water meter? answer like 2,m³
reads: 9.6685,m³
